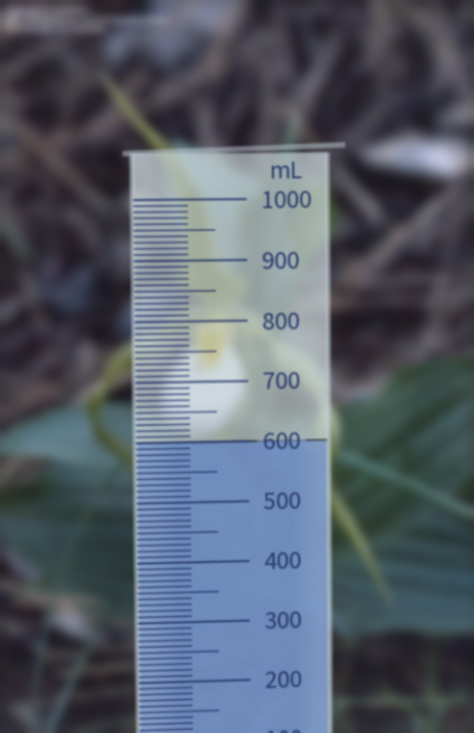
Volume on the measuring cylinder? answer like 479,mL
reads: 600,mL
